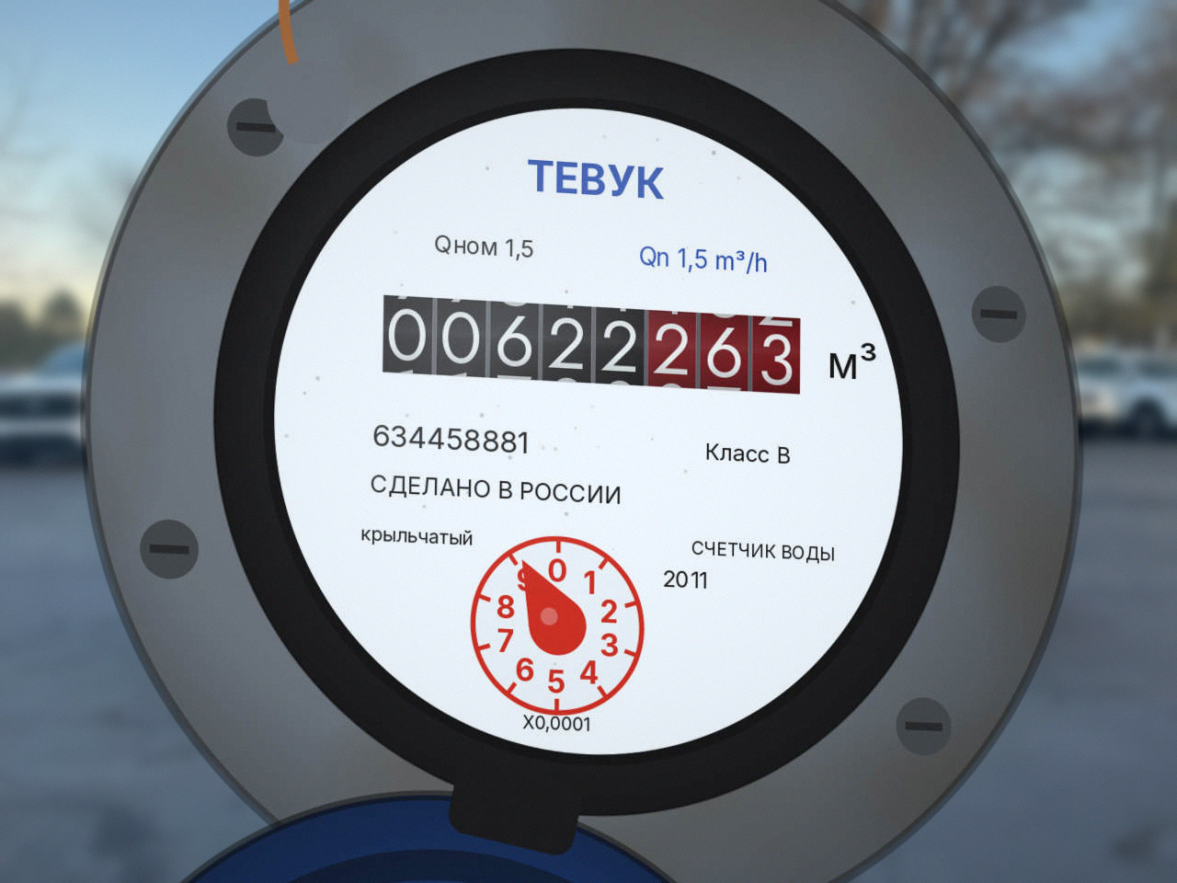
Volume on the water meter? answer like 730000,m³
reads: 622.2629,m³
